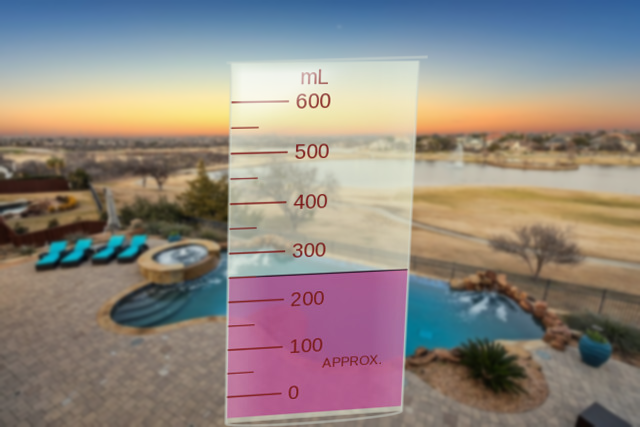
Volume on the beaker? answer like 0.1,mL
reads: 250,mL
